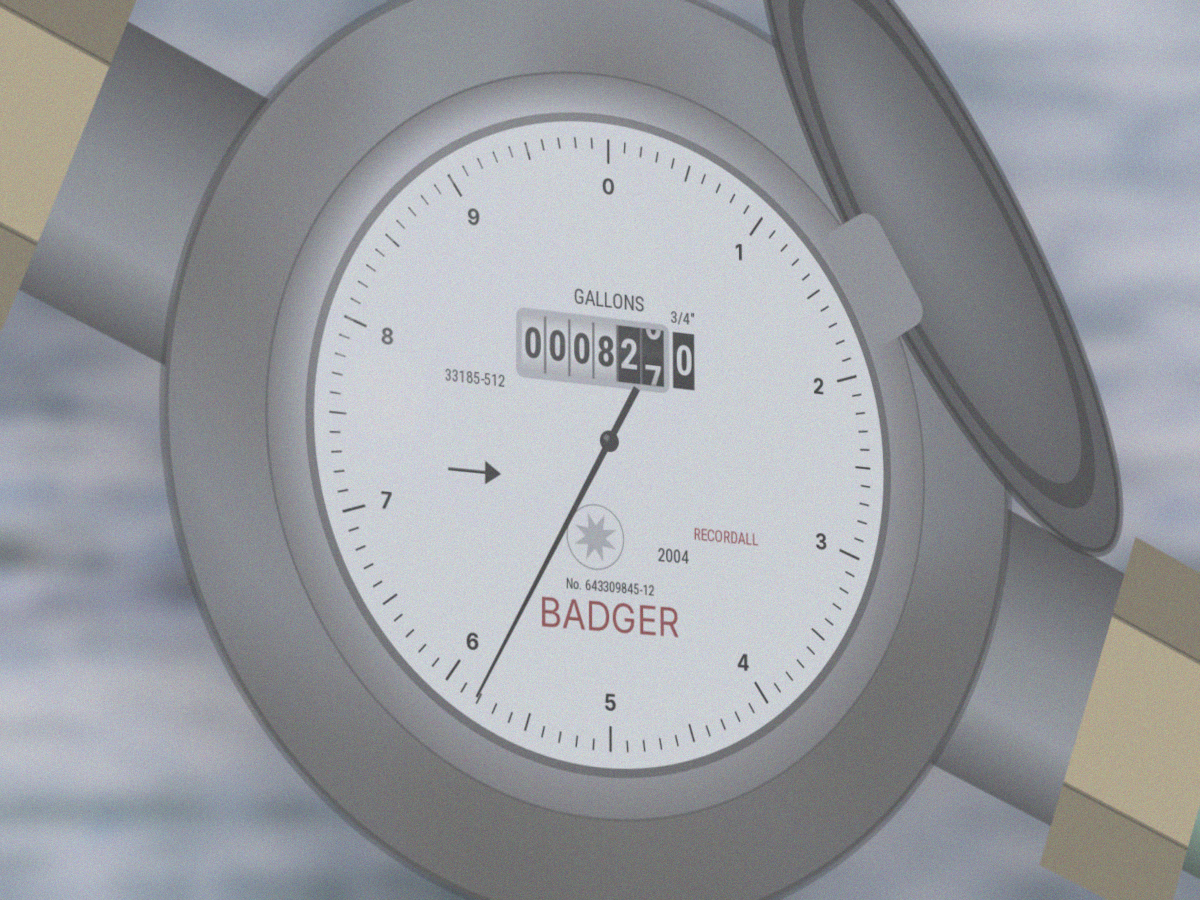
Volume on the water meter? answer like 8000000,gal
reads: 8265.8,gal
